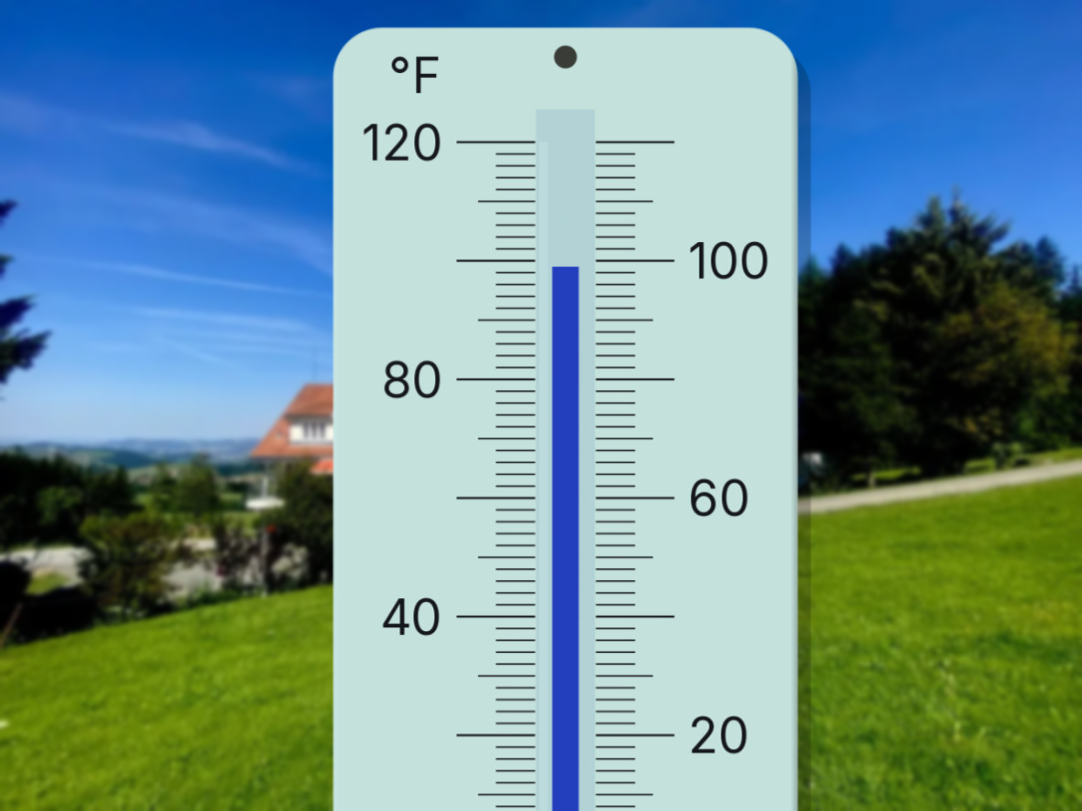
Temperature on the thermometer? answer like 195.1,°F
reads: 99,°F
